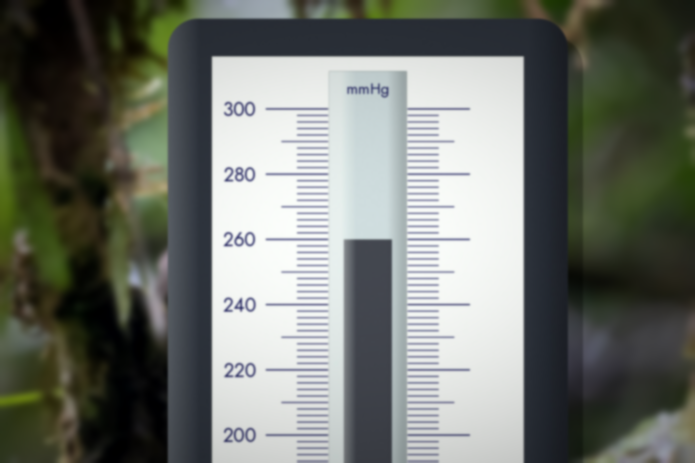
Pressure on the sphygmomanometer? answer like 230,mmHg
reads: 260,mmHg
